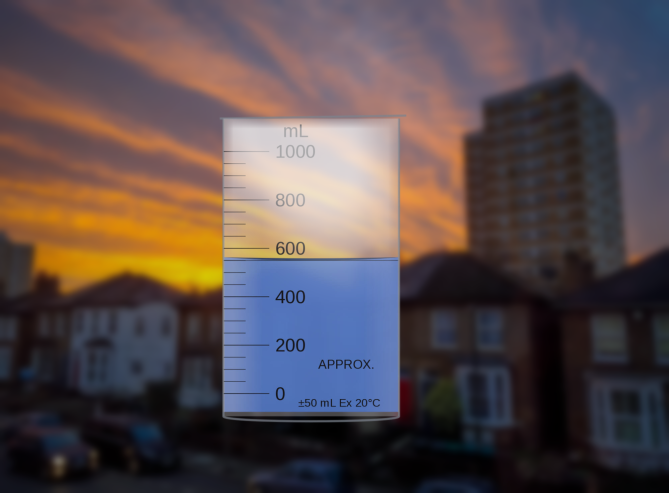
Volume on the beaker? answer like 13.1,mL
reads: 550,mL
